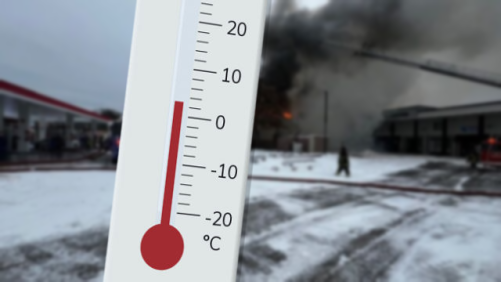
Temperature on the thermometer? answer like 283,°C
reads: 3,°C
